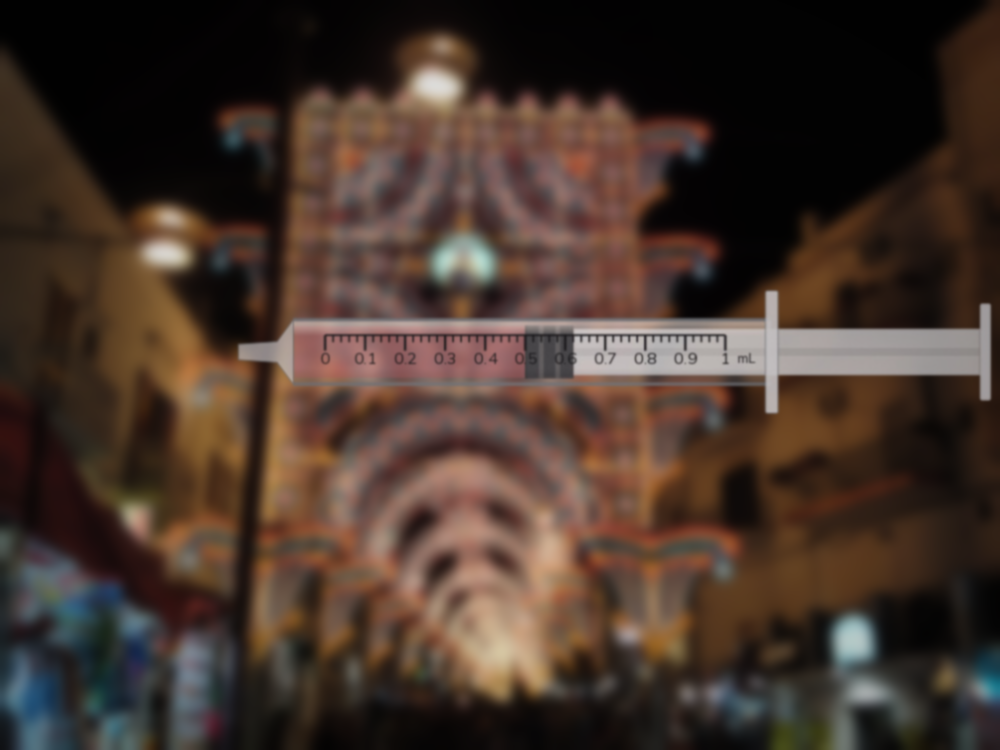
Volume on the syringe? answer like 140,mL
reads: 0.5,mL
